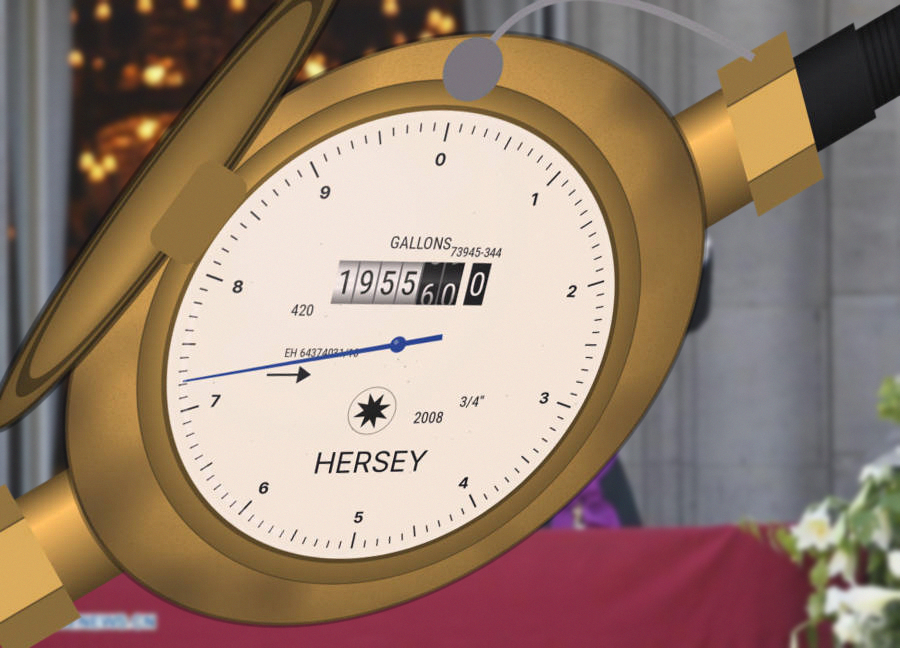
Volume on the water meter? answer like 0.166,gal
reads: 1955597.2,gal
